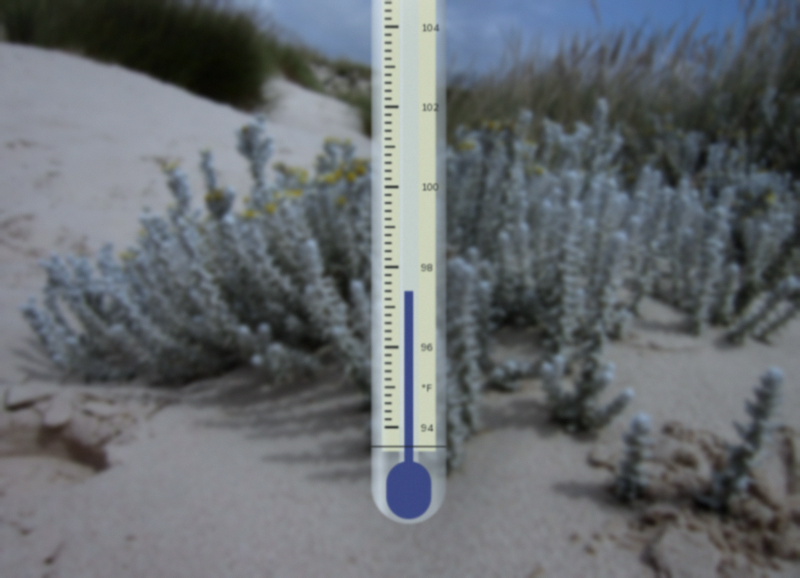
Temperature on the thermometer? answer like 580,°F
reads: 97.4,°F
